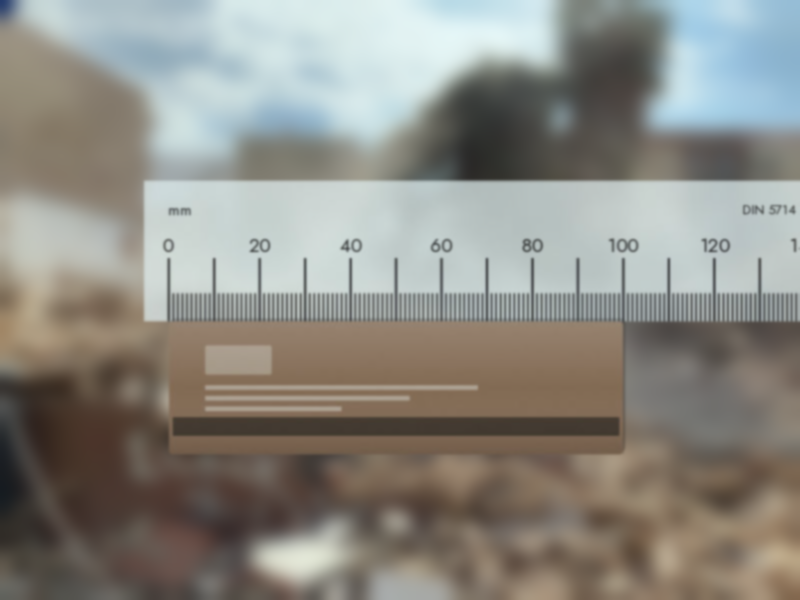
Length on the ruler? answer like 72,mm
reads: 100,mm
